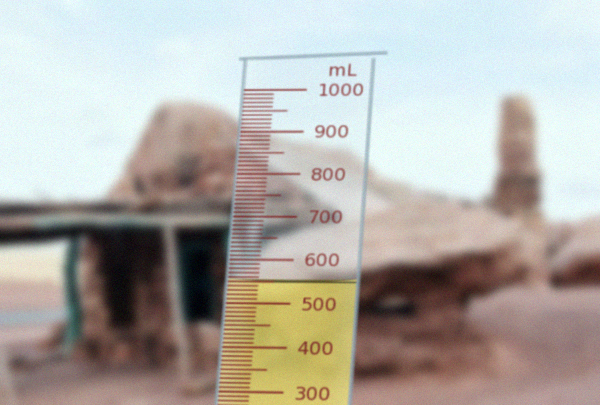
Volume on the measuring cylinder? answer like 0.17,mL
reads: 550,mL
